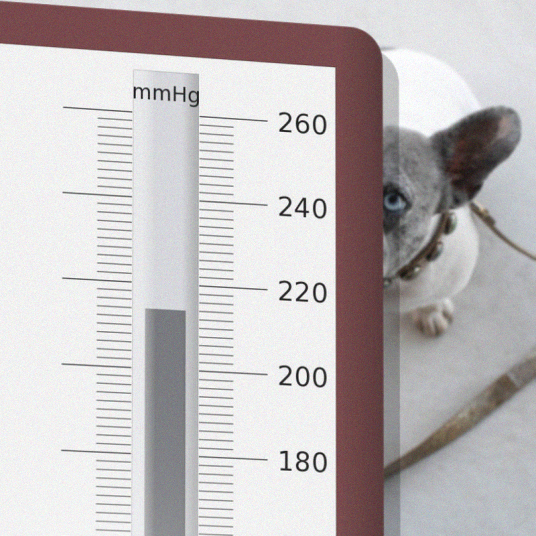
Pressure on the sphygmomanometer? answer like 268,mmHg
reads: 214,mmHg
